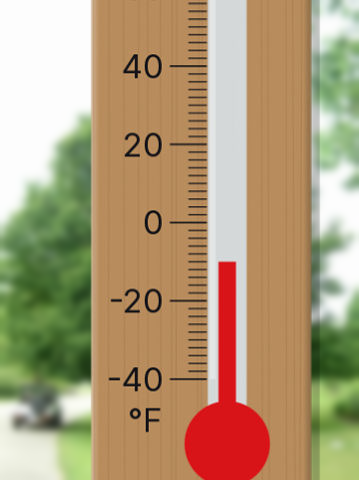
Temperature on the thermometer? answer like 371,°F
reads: -10,°F
